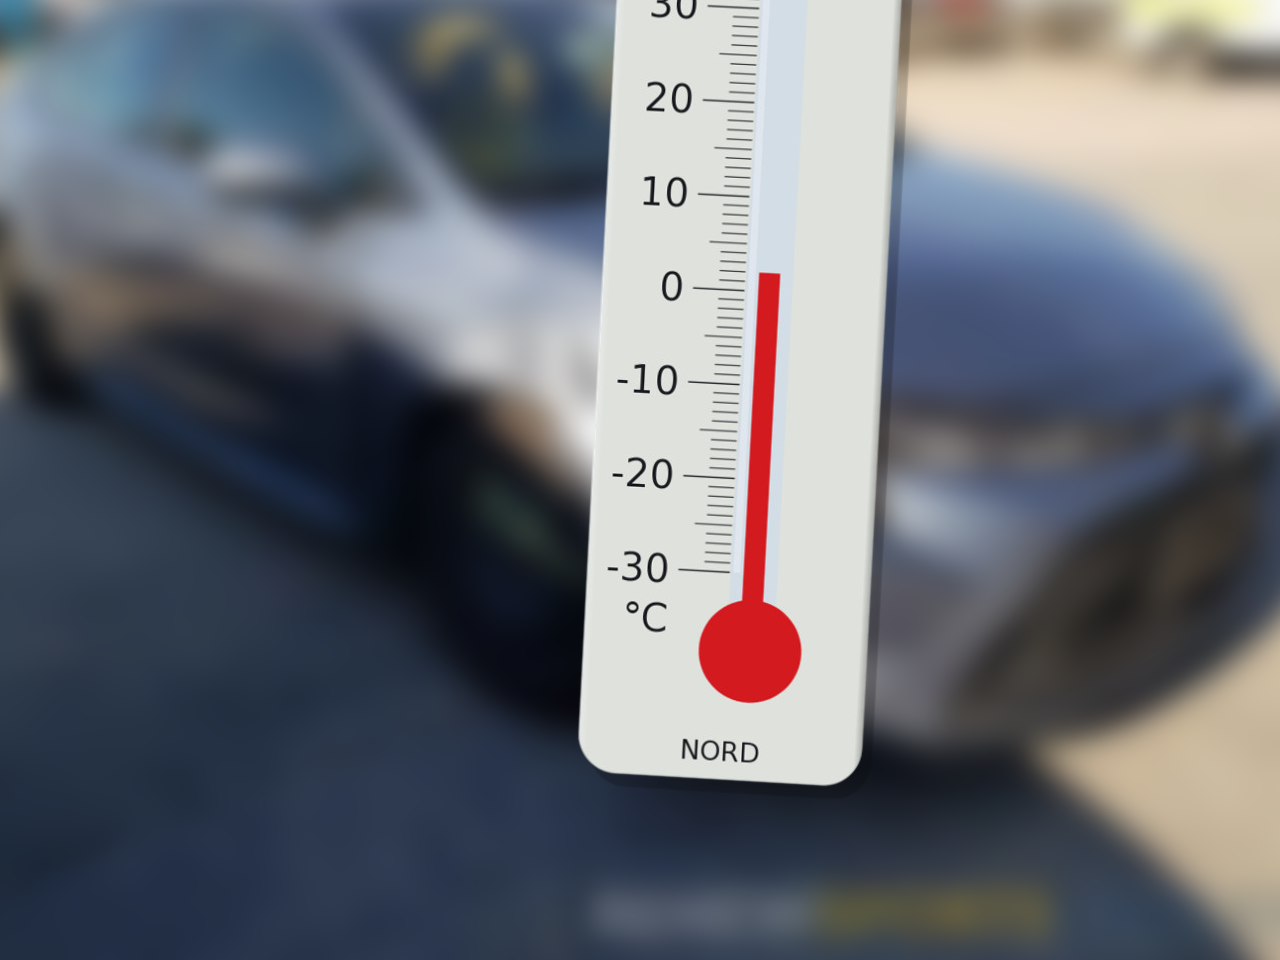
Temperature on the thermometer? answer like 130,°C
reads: 2,°C
